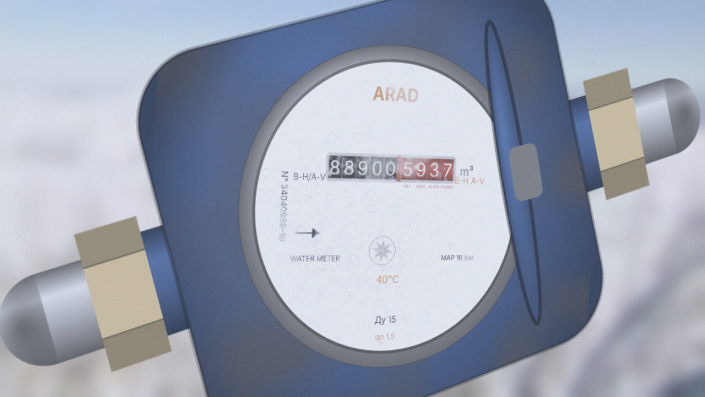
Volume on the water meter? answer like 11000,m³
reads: 88900.5937,m³
